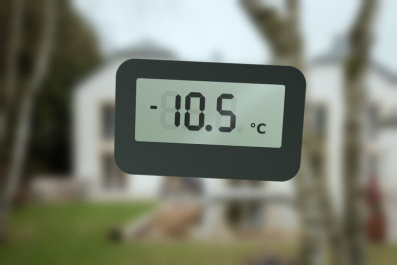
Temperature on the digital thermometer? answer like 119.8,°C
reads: -10.5,°C
